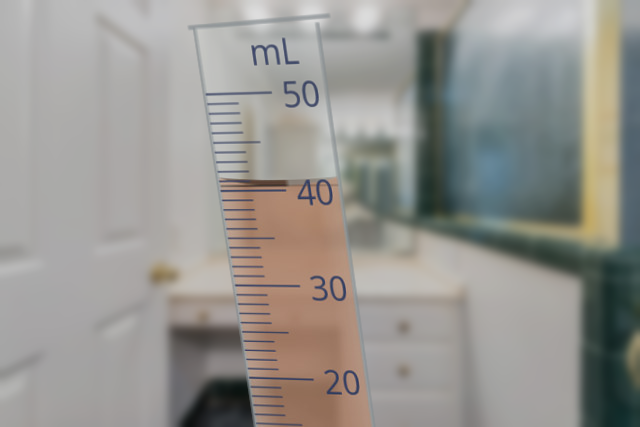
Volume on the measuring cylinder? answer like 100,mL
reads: 40.5,mL
